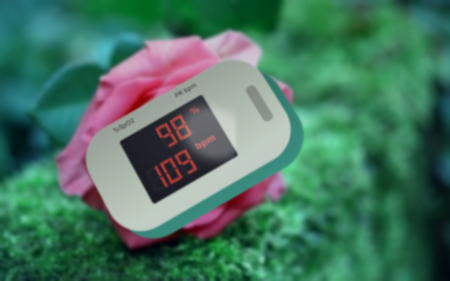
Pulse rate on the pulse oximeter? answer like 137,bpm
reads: 109,bpm
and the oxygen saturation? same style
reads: 98,%
